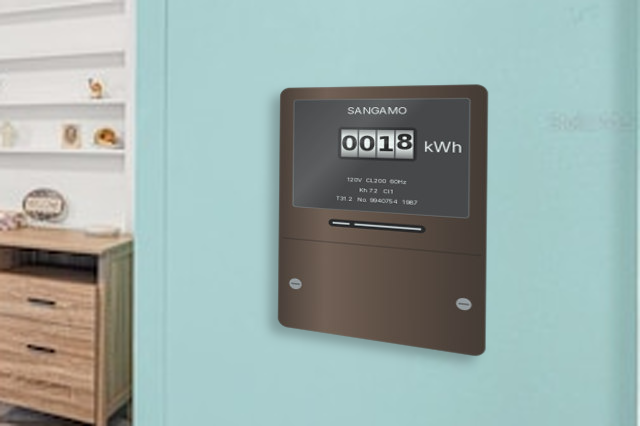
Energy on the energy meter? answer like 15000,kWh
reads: 18,kWh
